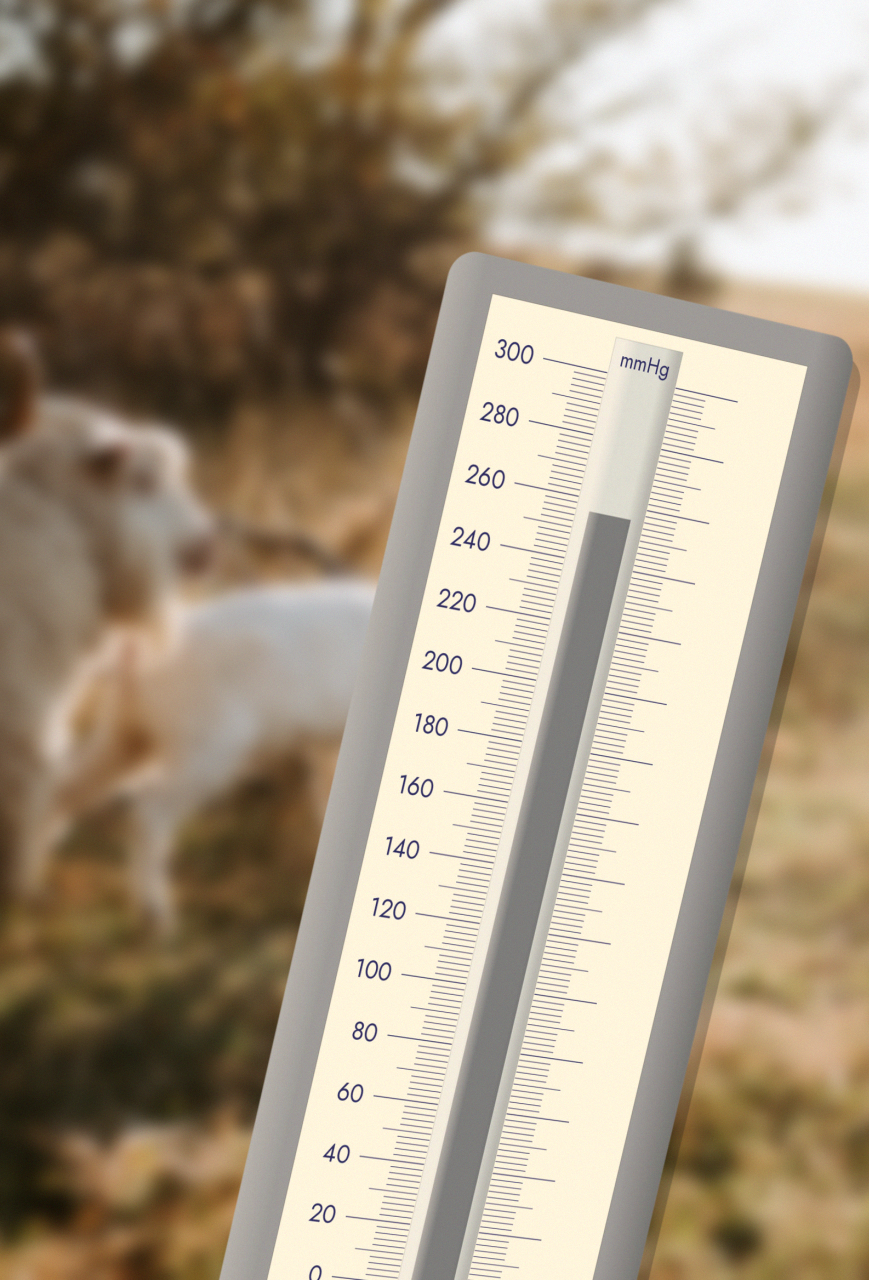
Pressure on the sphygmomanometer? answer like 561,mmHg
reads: 256,mmHg
